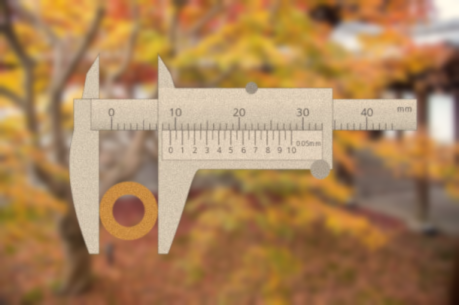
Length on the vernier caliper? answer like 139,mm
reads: 9.2,mm
